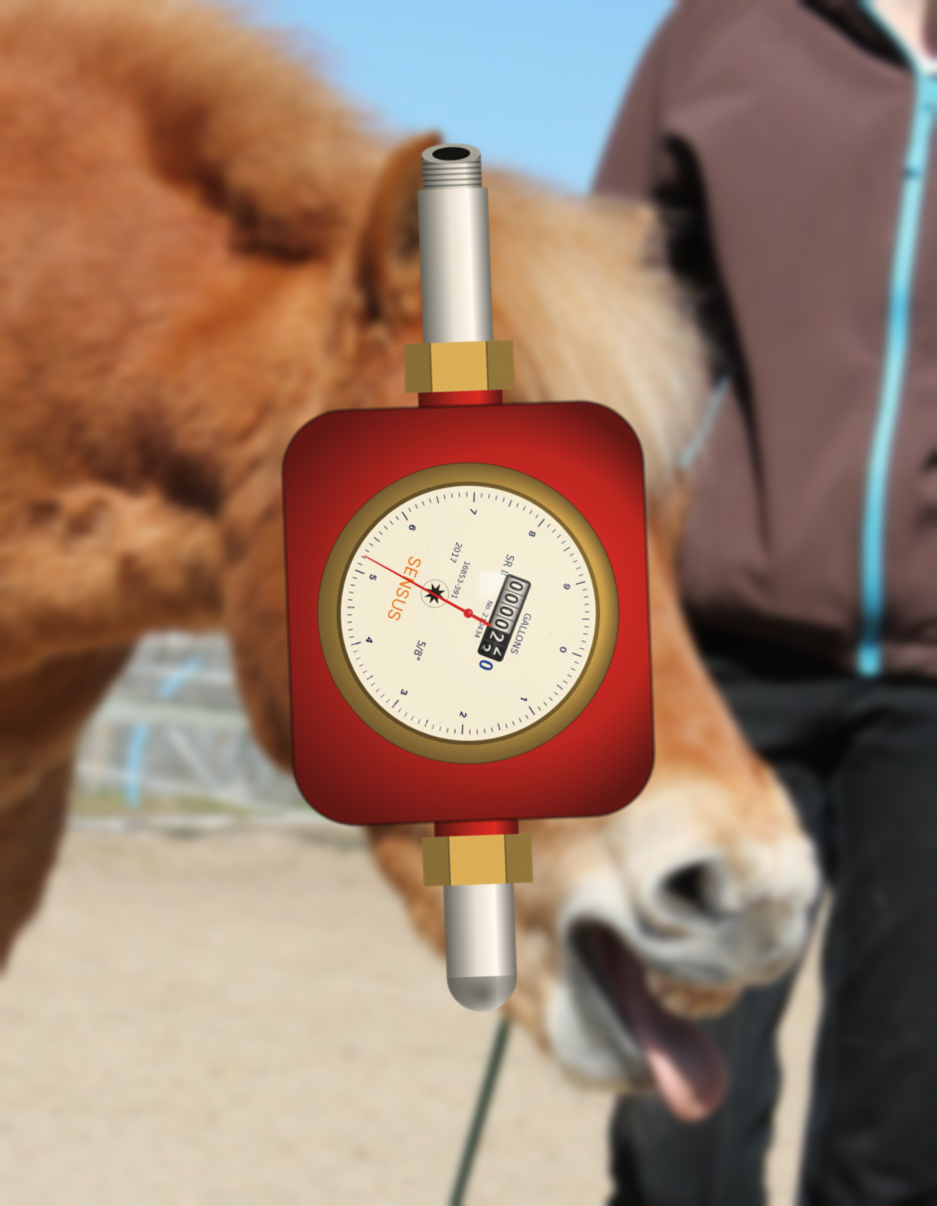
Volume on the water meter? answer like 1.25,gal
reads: 225.2,gal
